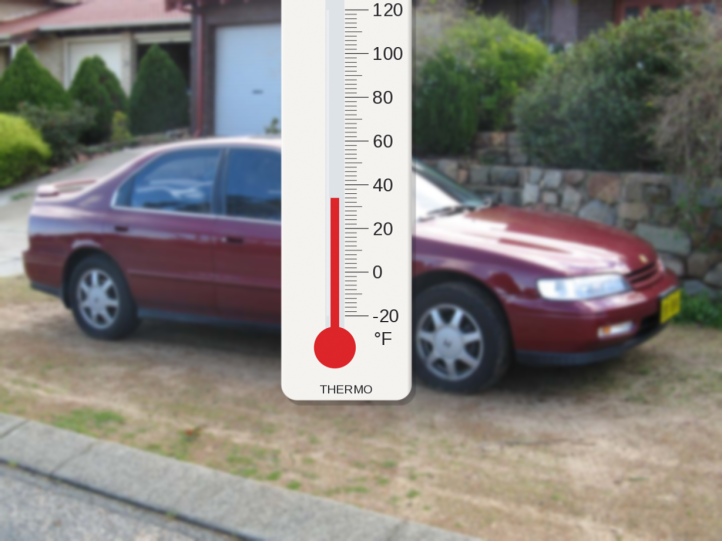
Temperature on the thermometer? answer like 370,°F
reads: 34,°F
